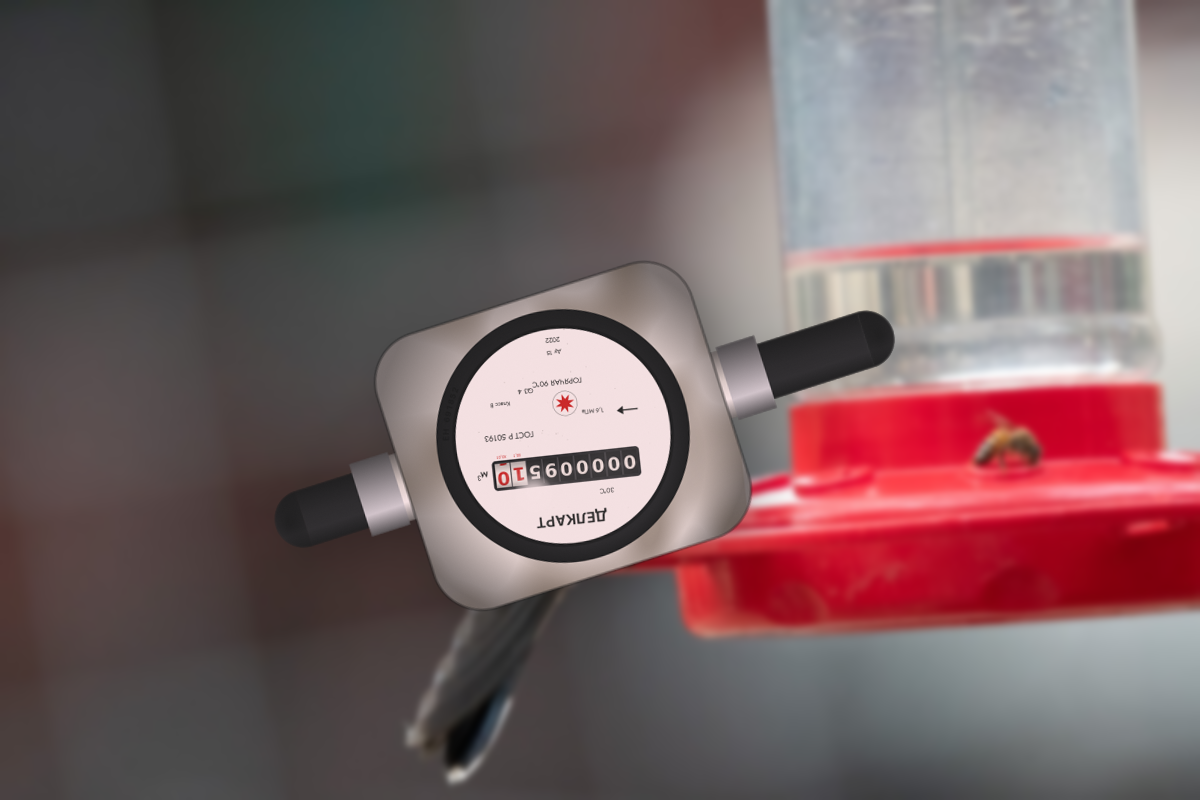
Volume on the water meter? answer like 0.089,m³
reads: 95.10,m³
